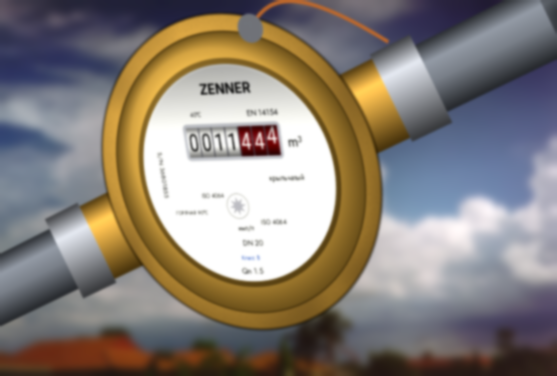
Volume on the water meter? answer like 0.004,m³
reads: 11.444,m³
